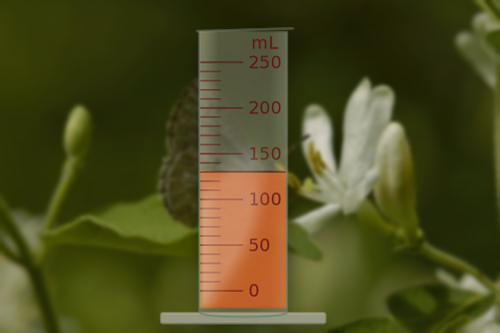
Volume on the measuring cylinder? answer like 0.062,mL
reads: 130,mL
